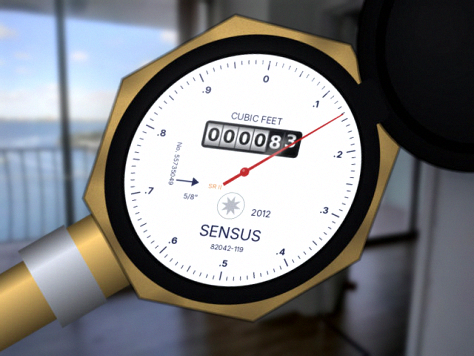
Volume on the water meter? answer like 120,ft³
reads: 83.14,ft³
